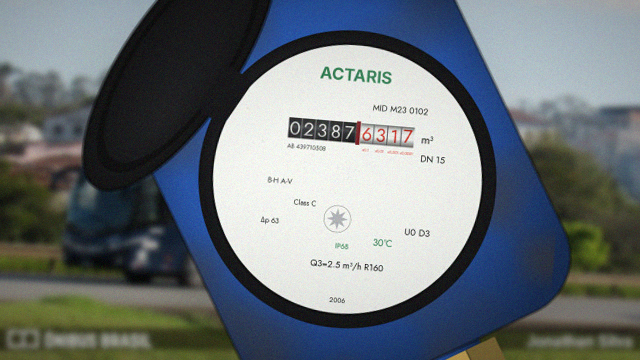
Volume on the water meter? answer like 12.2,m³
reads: 2387.6317,m³
